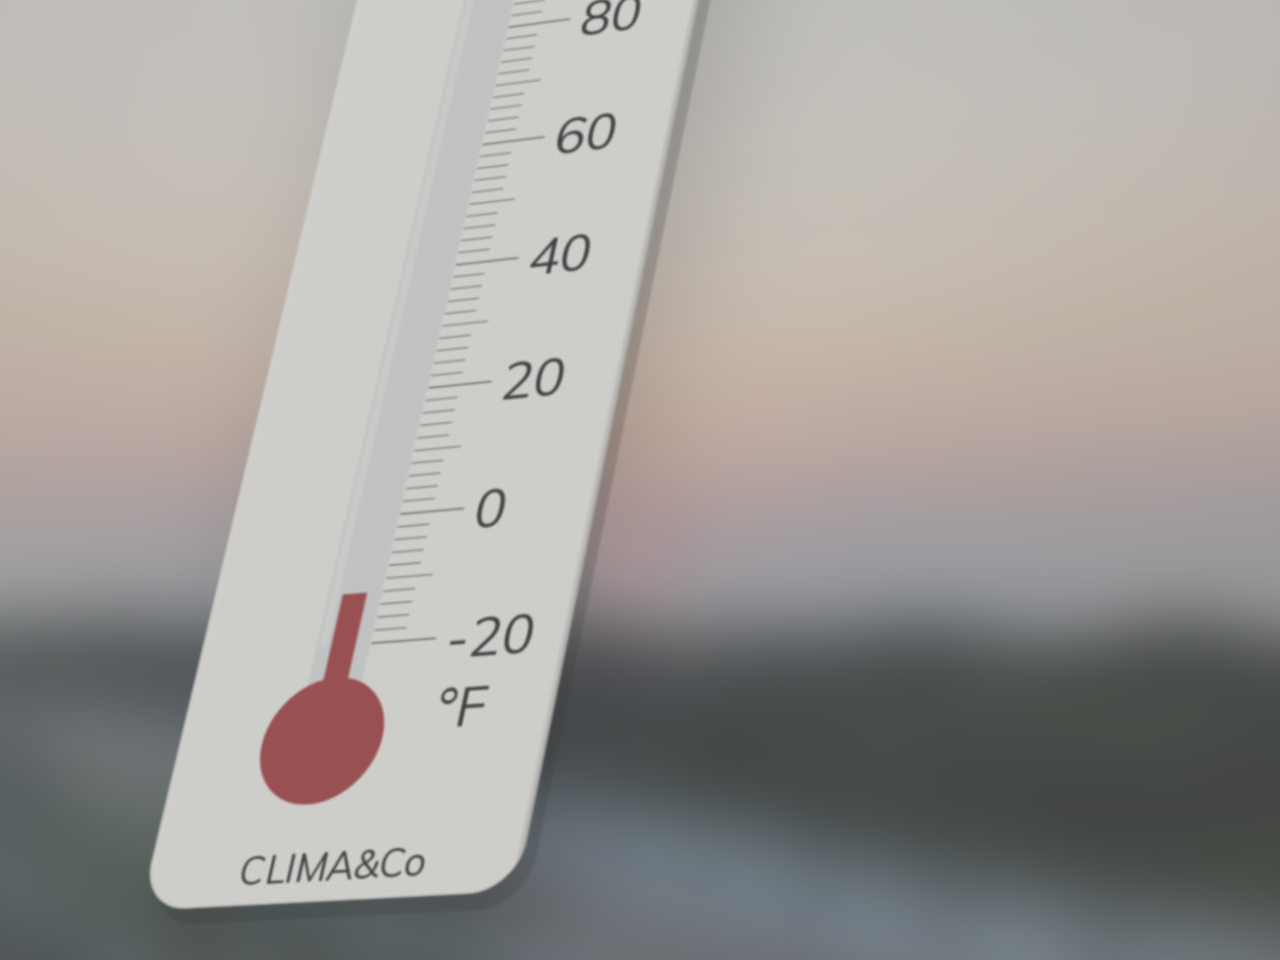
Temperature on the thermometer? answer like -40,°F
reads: -12,°F
